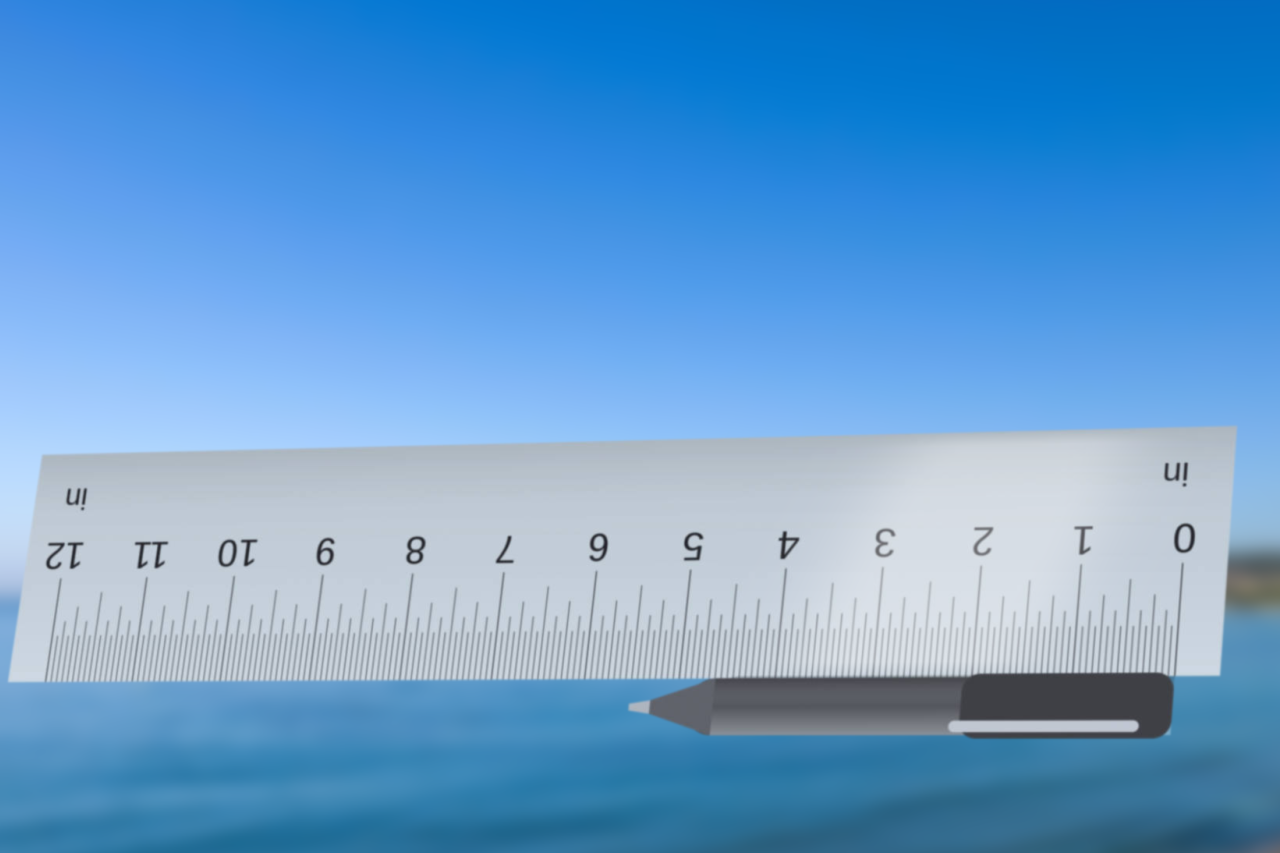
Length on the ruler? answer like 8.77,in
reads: 5.5,in
